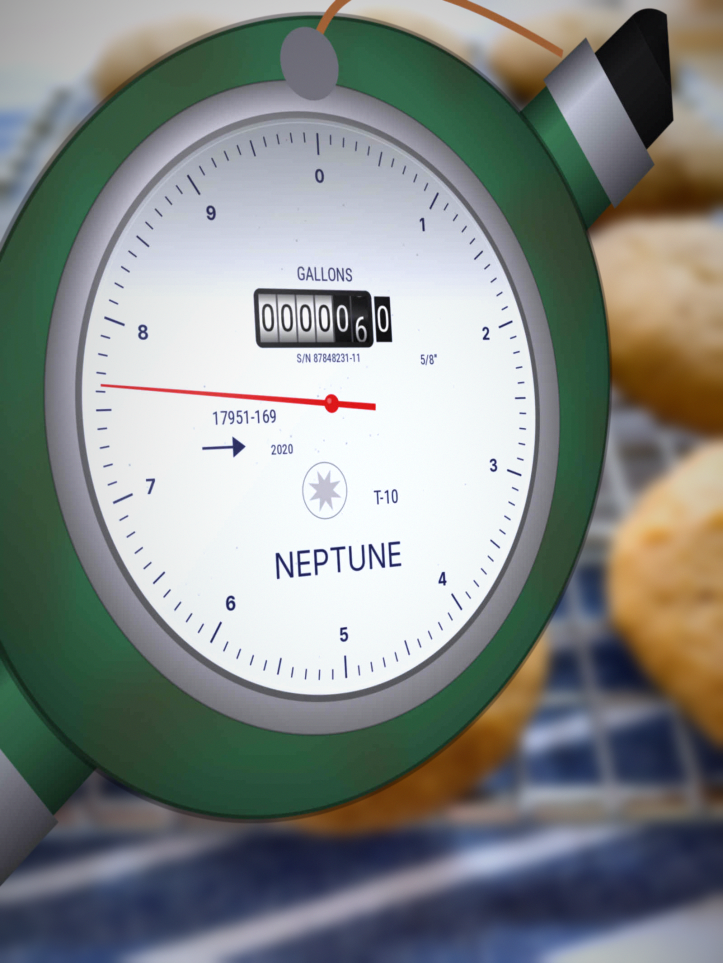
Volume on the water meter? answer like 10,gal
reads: 57.6,gal
